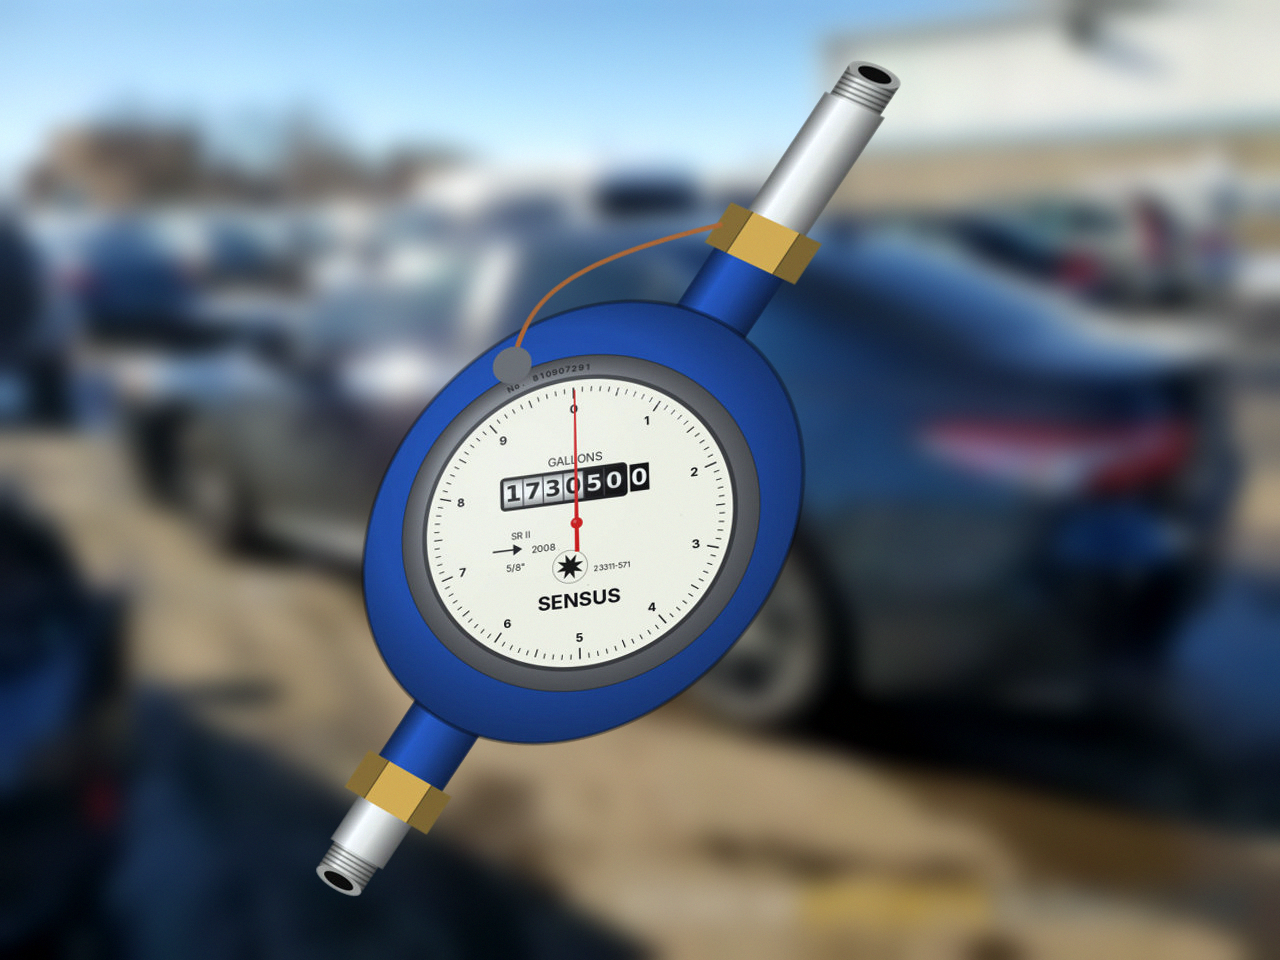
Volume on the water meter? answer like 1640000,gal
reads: 1730500.0,gal
